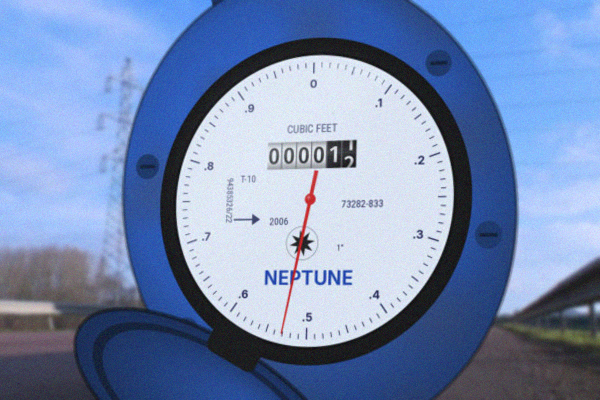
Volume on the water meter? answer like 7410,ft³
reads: 11.53,ft³
